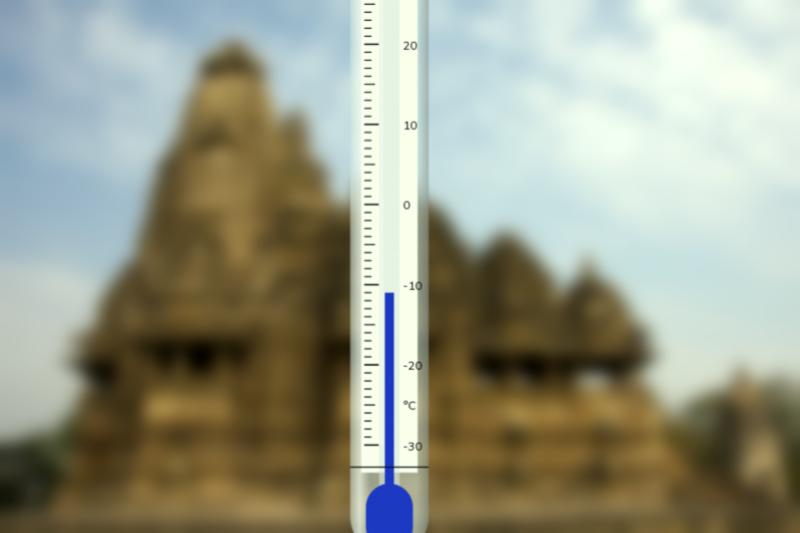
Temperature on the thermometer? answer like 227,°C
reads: -11,°C
